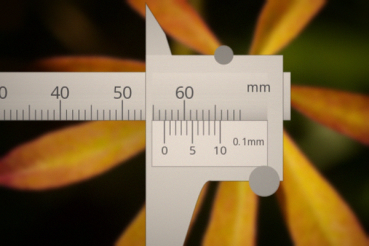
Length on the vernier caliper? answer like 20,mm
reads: 56.8,mm
